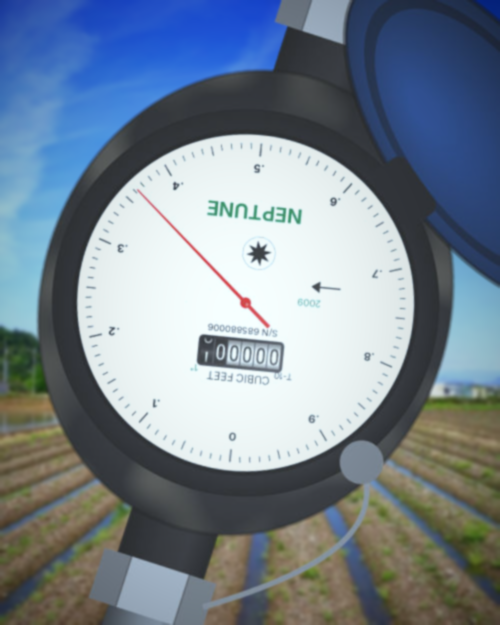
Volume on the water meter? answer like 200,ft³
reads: 1.36,ft³
